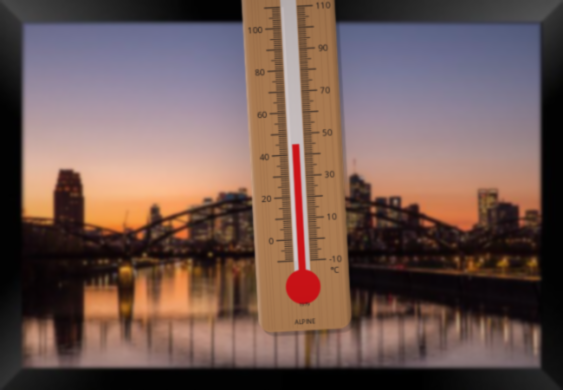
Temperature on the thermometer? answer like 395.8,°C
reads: 45,°C
